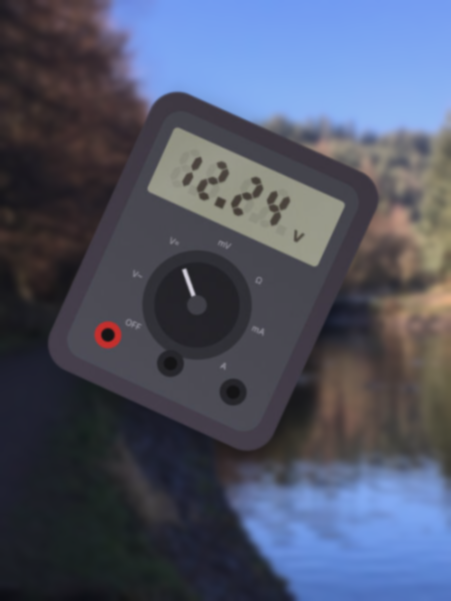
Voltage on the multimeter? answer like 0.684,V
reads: 12.24,V
